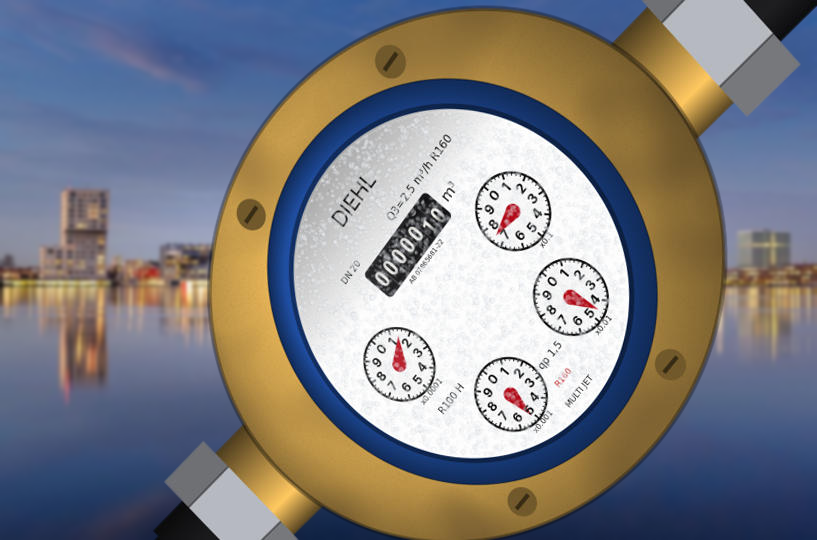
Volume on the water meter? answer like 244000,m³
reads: 9.7451,m³
